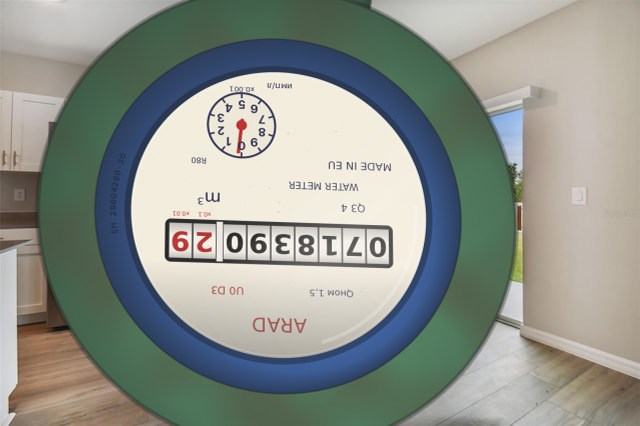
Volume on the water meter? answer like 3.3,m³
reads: 718390.290,m³
